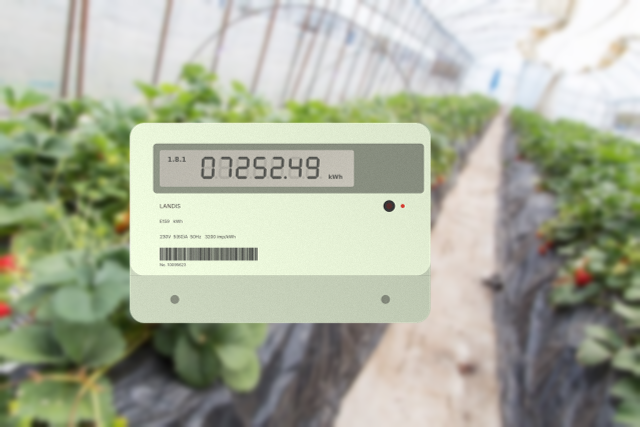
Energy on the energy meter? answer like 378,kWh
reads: 7252.49,kWh
